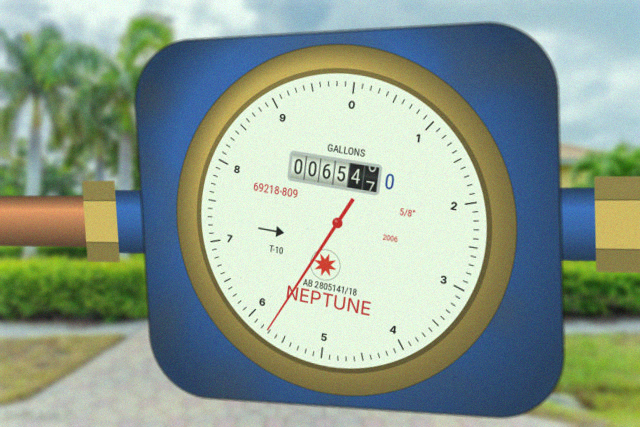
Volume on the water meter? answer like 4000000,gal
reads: 65465.7,gal
